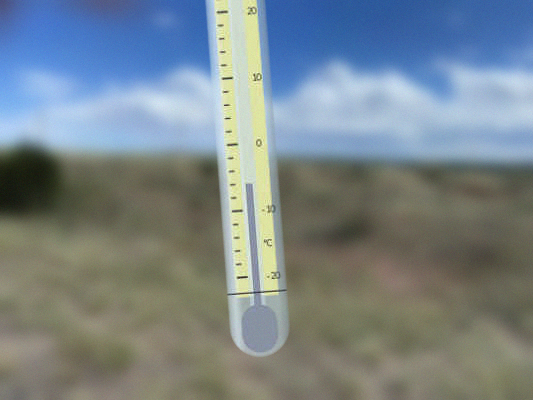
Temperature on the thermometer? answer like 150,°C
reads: -6,°C
